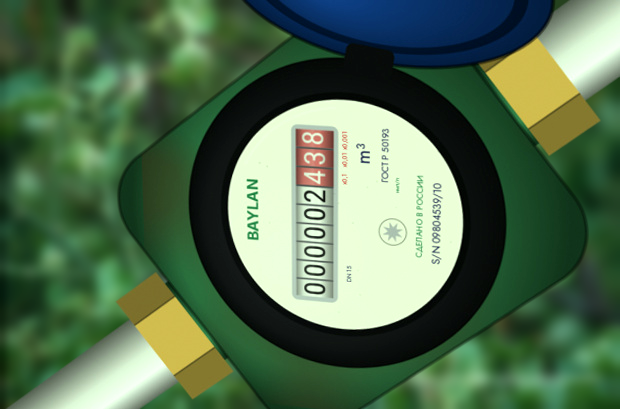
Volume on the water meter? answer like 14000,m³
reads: 2.438,m³
